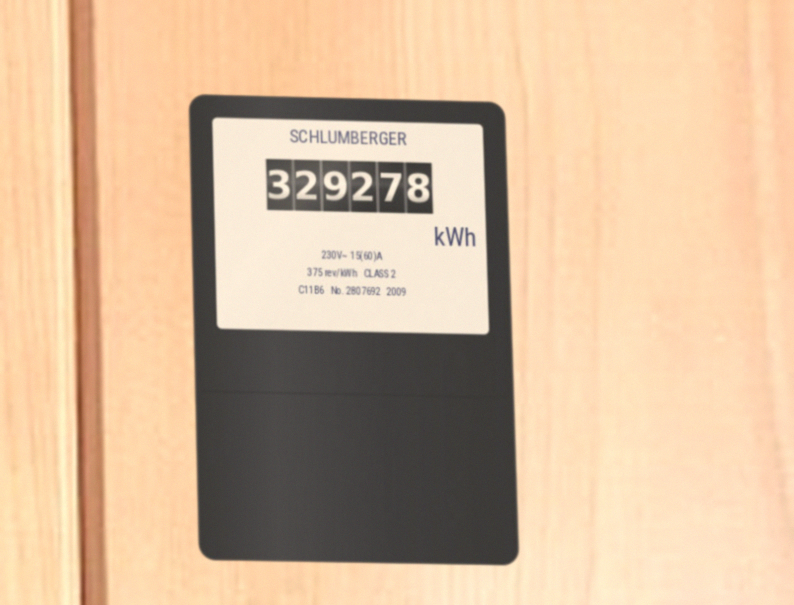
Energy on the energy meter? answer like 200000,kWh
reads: 329278,kWh
